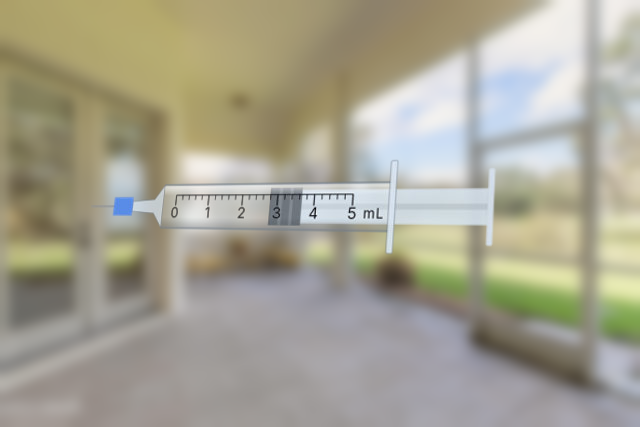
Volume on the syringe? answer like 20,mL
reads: 2.8,mL
